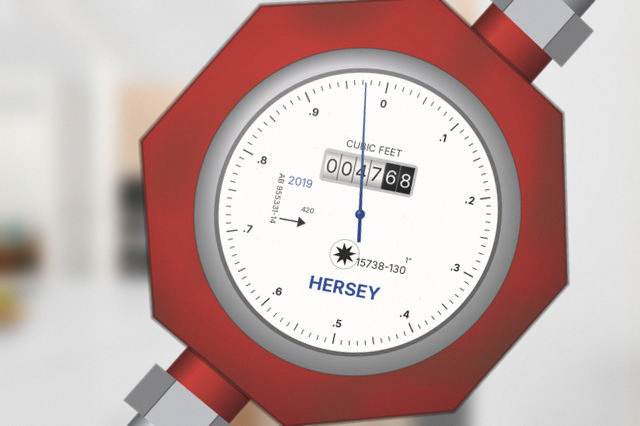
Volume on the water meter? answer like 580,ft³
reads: 4767.97,ft³
